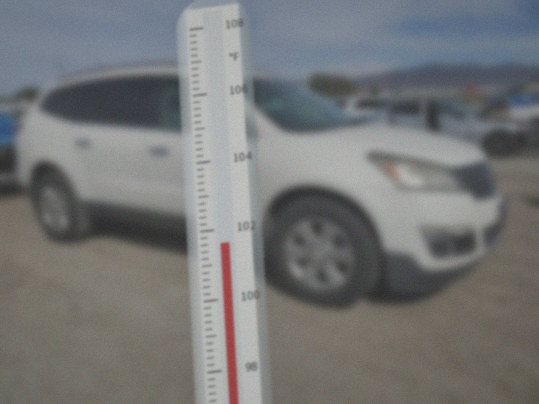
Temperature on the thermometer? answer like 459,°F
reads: 101.6,°F
